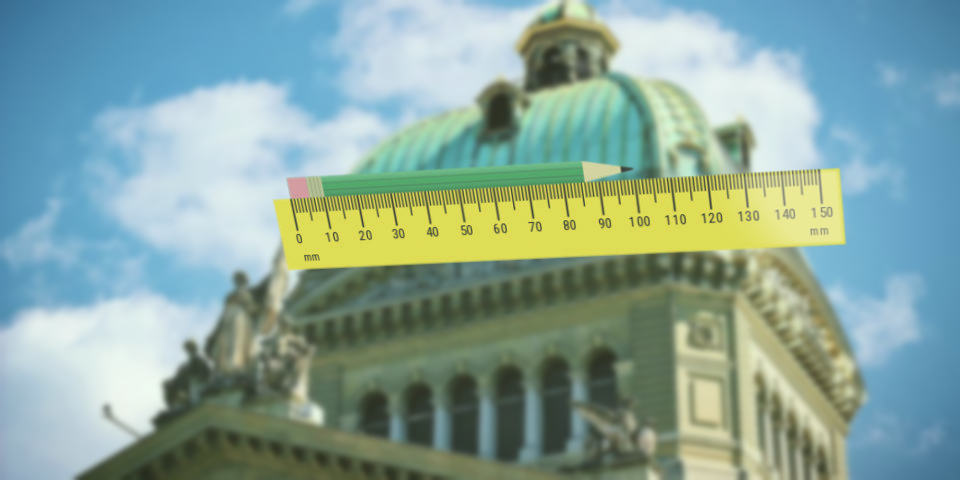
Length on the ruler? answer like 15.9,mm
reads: 100,mm
